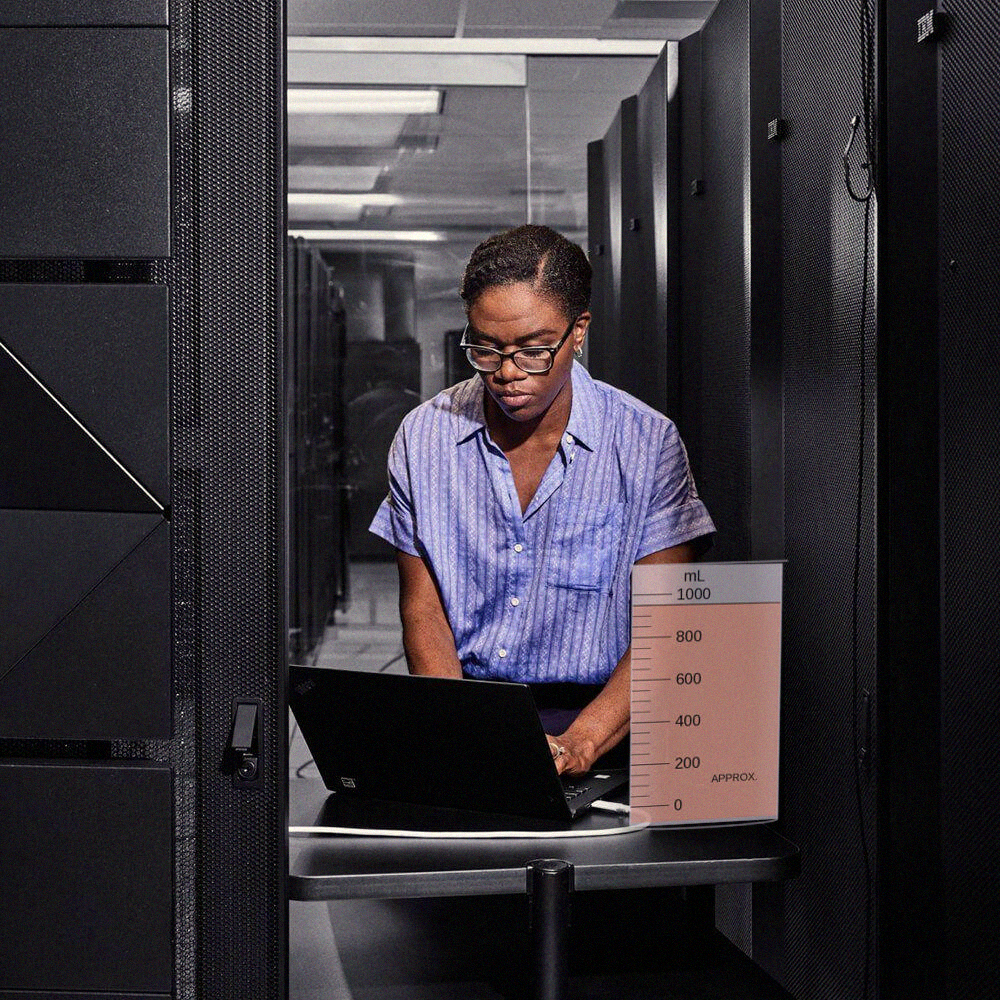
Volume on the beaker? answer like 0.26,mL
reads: 950,mL
